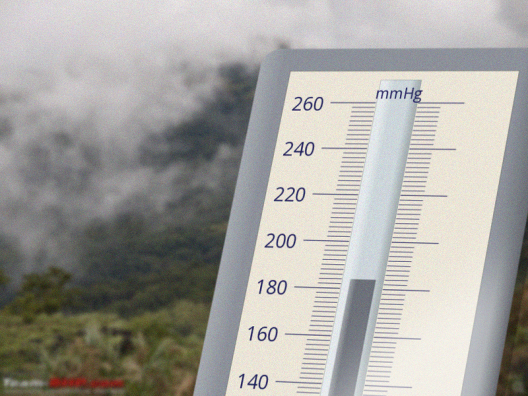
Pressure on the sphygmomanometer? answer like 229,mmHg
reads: 184,mmHg
